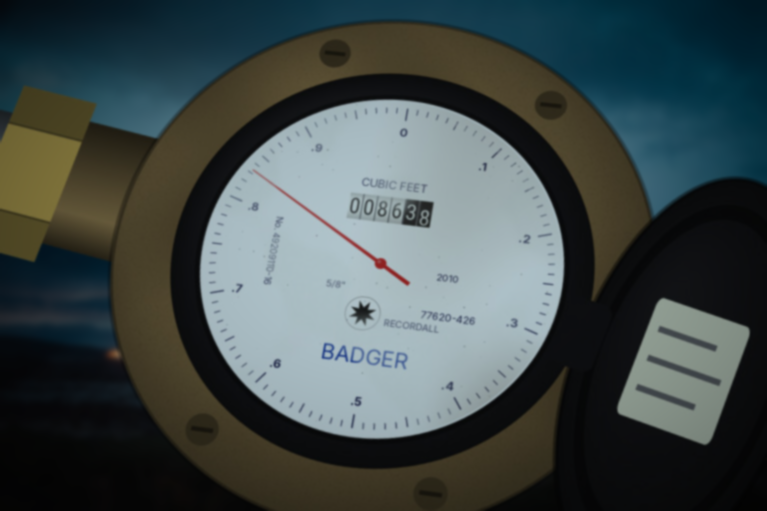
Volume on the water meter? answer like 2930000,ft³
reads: 8637.83,ft³
